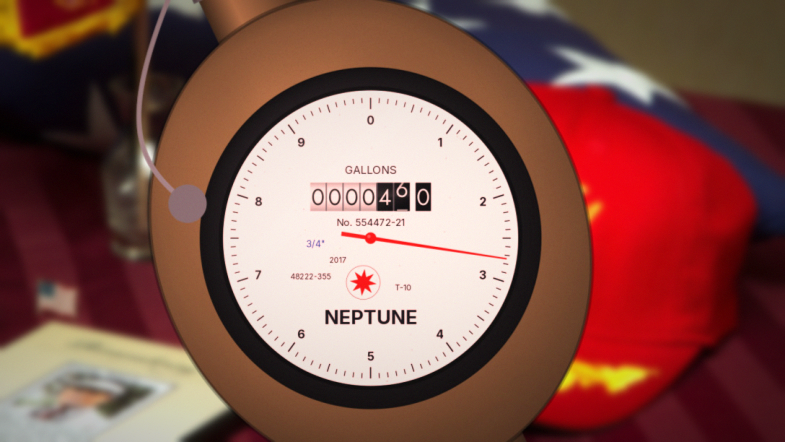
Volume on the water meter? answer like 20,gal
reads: 462.7,gal
